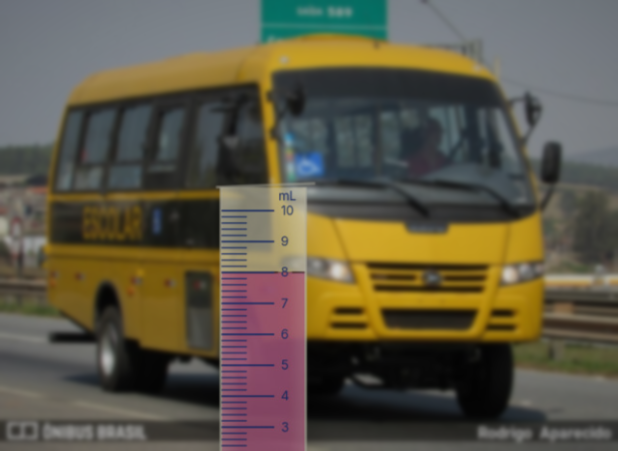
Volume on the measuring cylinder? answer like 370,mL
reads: 8,mL
